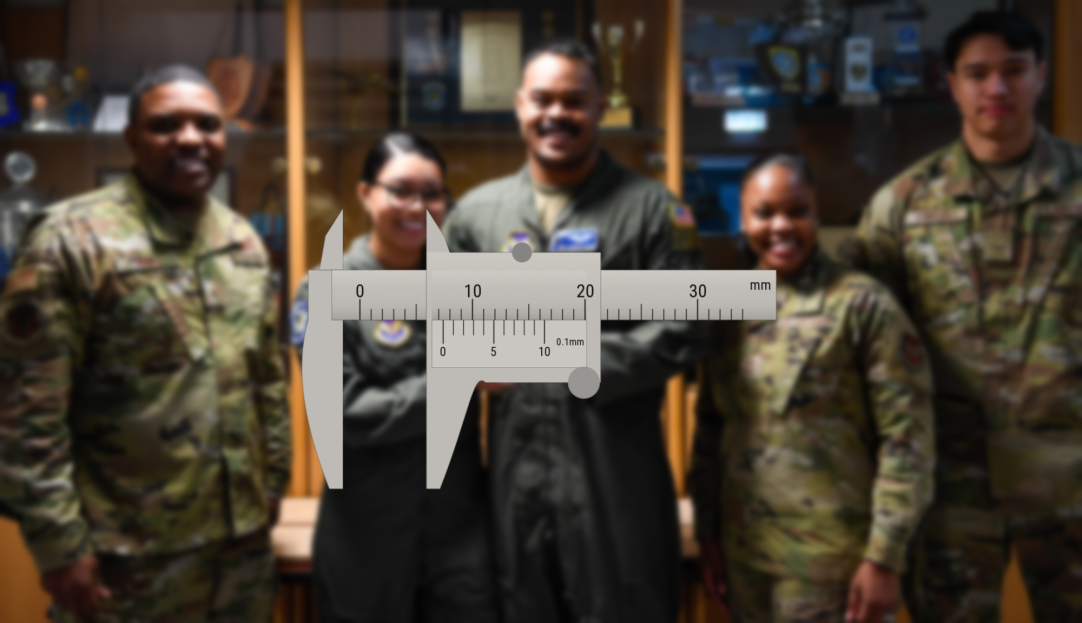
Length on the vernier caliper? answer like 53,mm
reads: 7.4,mm
